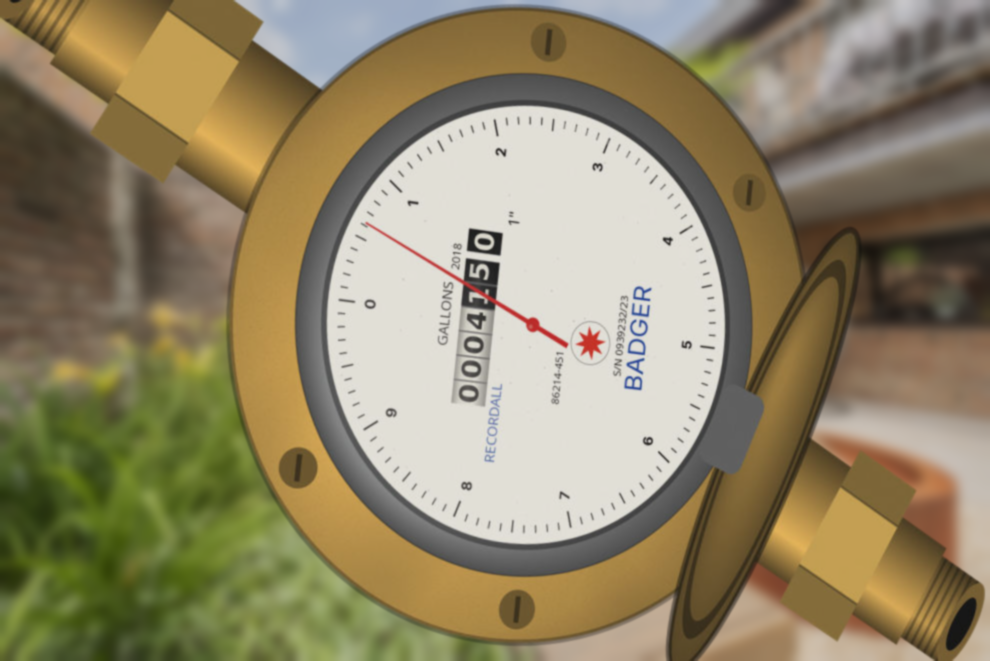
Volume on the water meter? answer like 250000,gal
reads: 4150.6,gal
